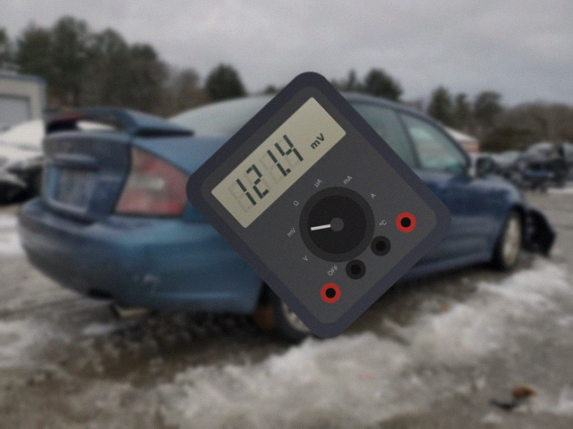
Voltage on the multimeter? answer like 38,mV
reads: 121.4,mV
